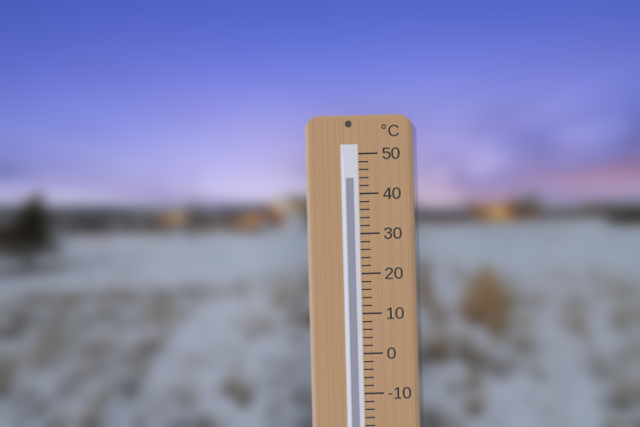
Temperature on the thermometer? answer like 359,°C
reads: 44,°C
